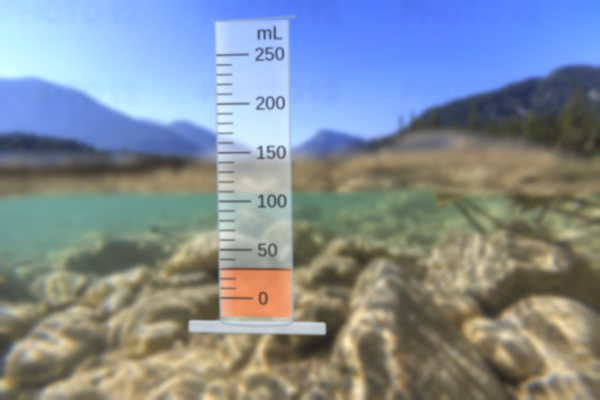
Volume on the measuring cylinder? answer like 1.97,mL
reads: 30,mL
